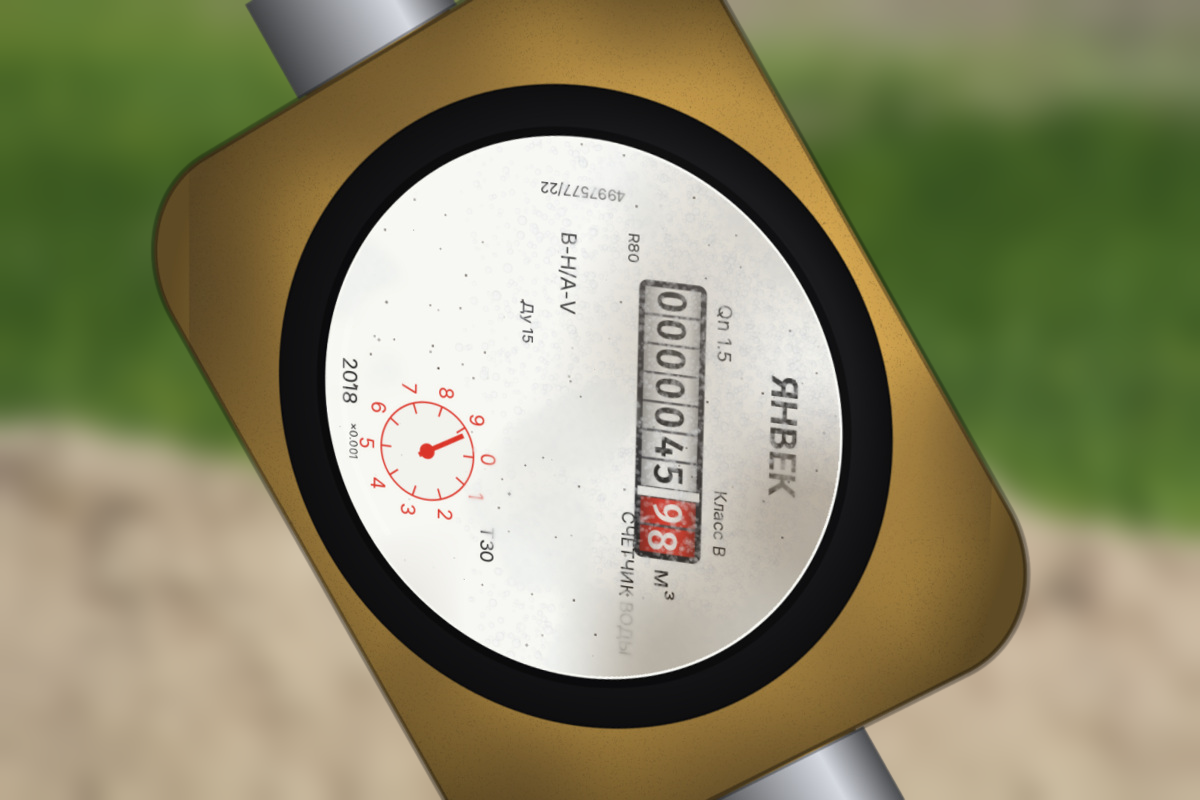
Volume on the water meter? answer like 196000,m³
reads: 45.979,m³
